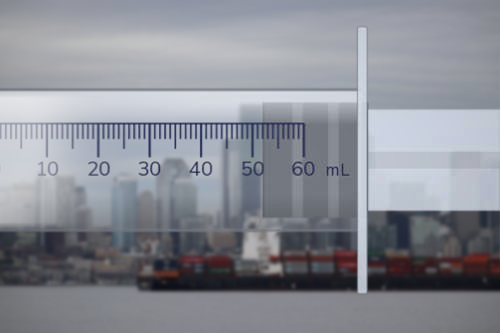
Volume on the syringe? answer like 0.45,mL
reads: 52,mL
